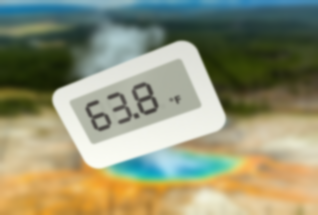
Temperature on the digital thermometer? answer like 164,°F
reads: 63.8,°F
